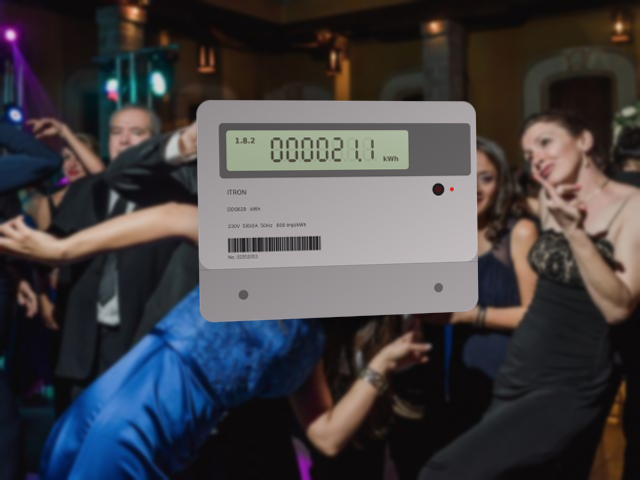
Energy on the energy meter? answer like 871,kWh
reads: 21.1,kWh
